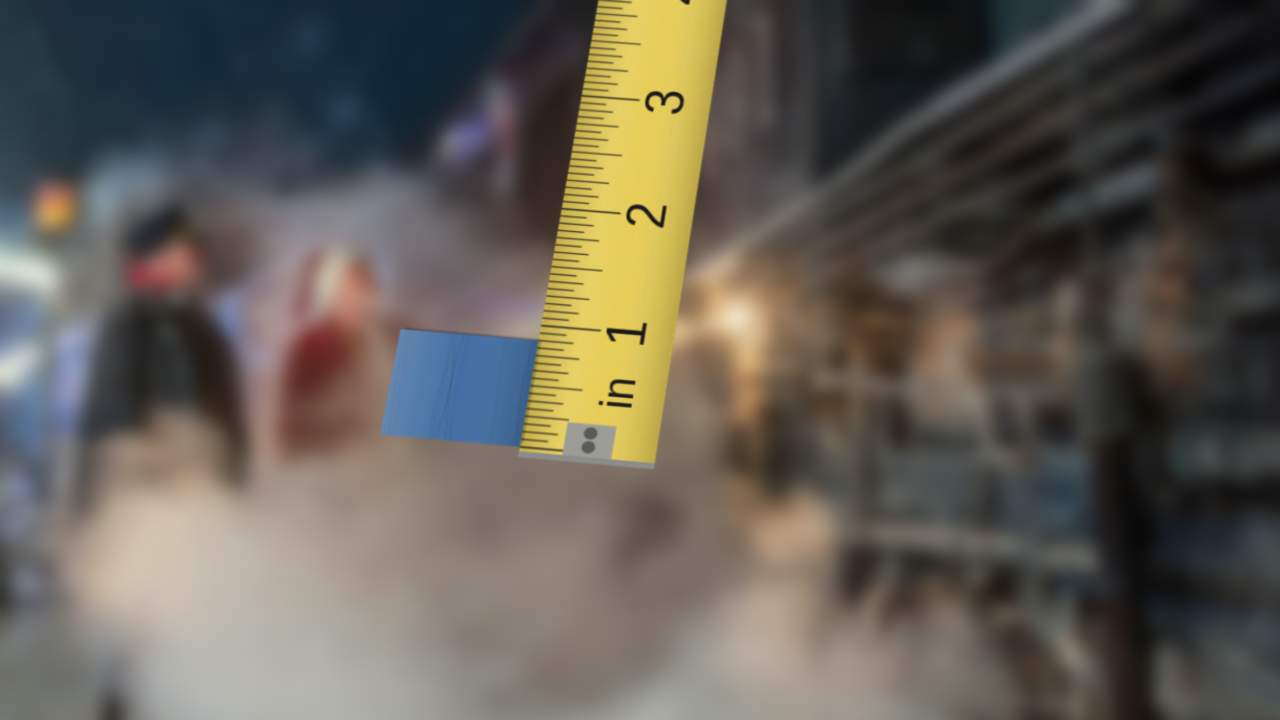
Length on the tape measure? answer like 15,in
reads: 0.875,in
